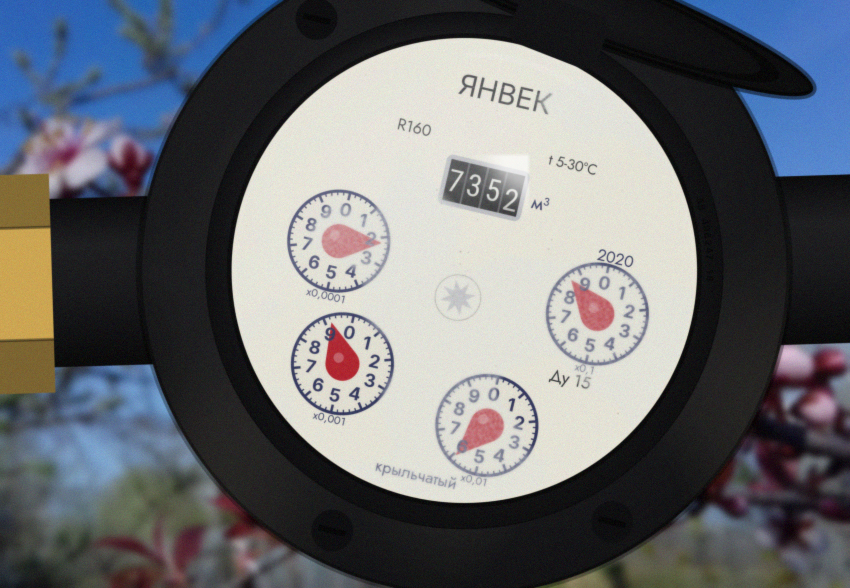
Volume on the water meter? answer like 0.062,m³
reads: 7351.8592,m³
